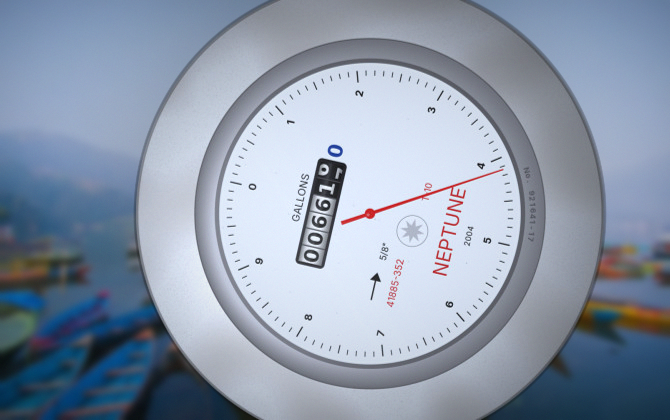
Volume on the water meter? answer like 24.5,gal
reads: 66164.1,gal
